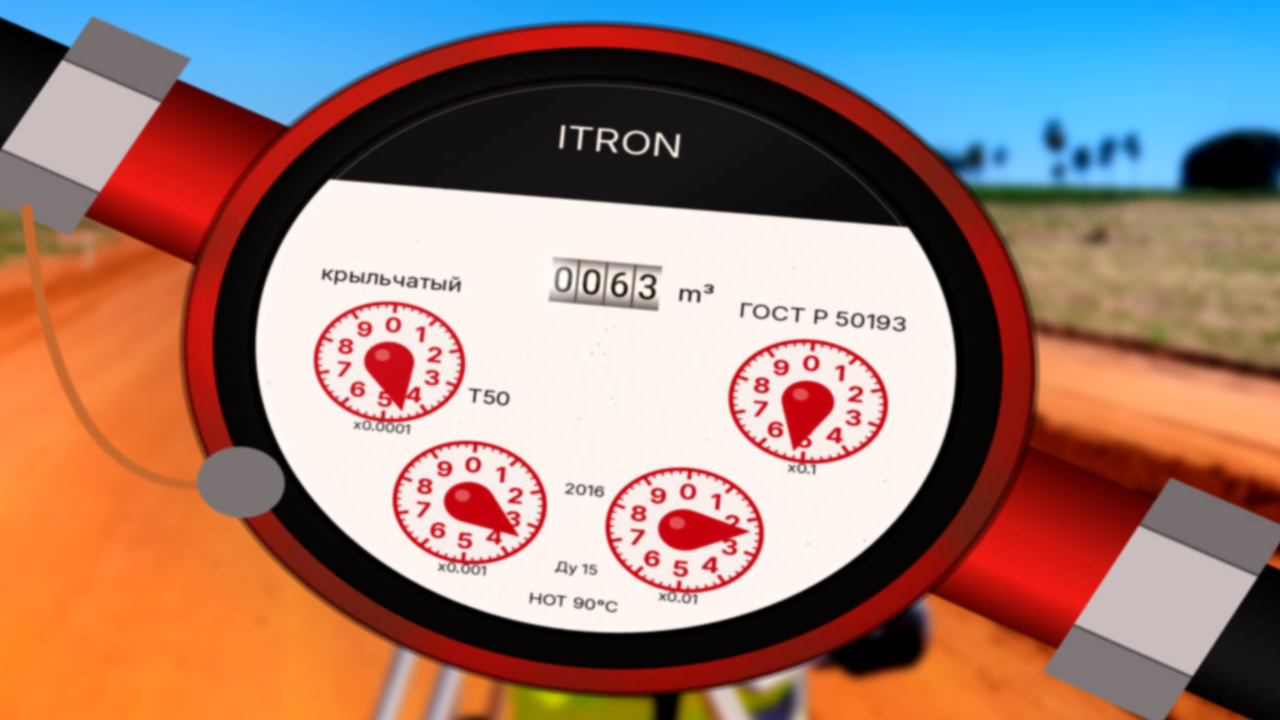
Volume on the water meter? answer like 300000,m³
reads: 63.5234,m³
